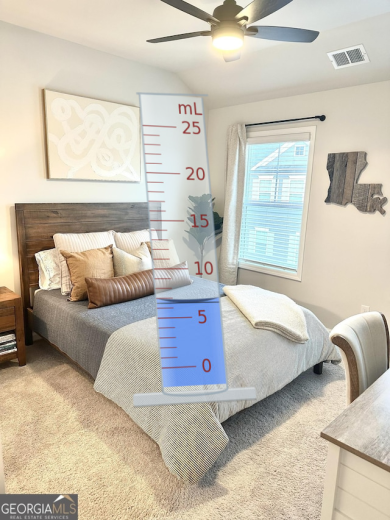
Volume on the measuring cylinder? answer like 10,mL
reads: 6.5,mL
